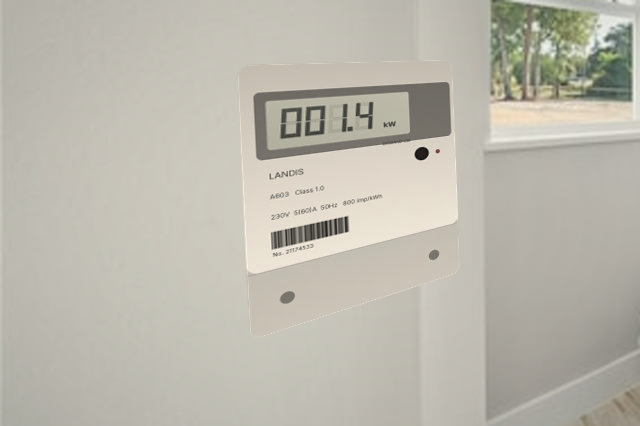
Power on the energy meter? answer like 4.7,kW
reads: 1.4,kW
